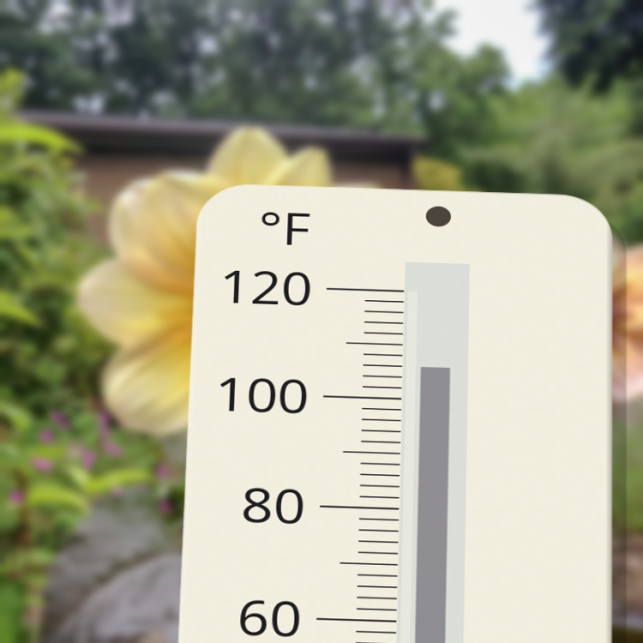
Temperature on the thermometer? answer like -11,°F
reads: 106,°F
